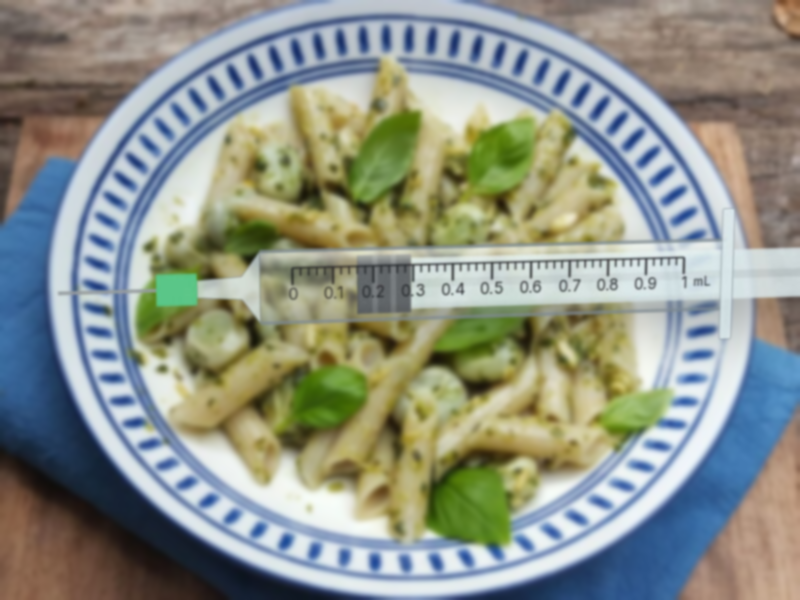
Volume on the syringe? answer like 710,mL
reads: 0.16,mL
